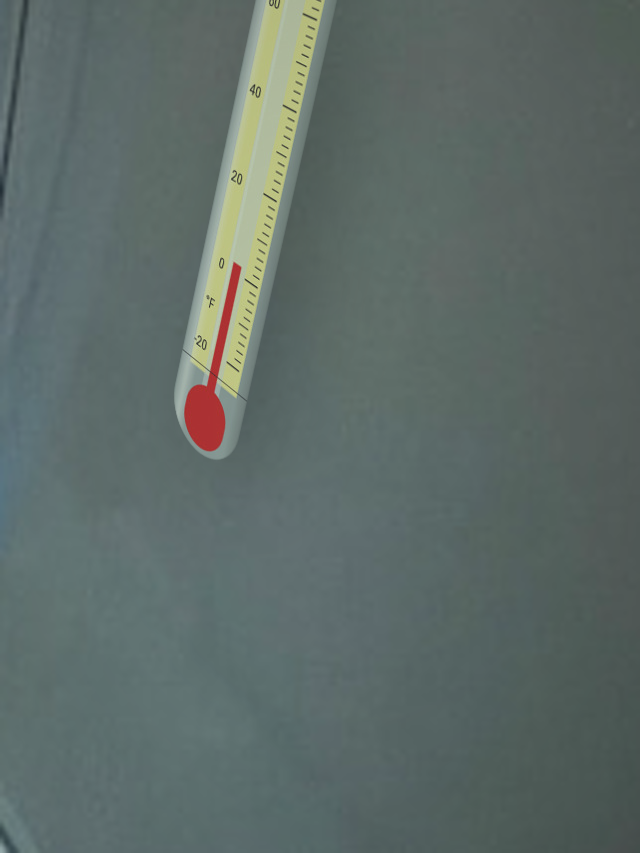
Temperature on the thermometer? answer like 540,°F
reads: 2,°F
